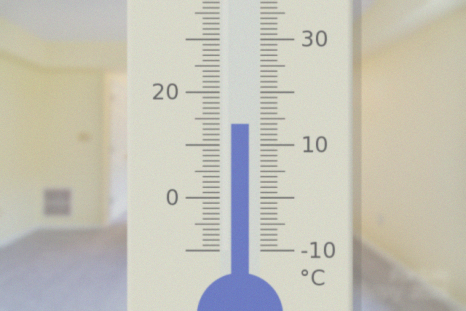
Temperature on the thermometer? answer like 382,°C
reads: 14,°C
